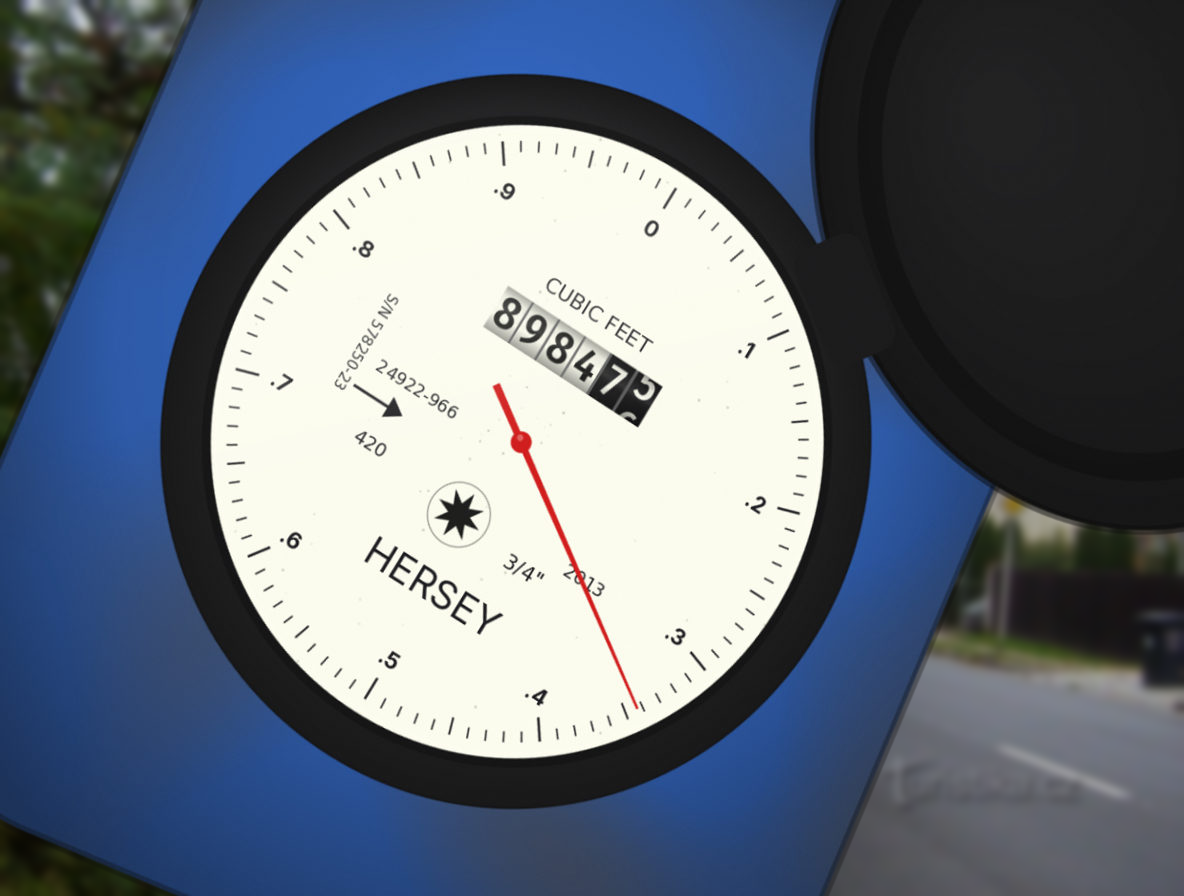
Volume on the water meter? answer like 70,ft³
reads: 898475.34,ft³
